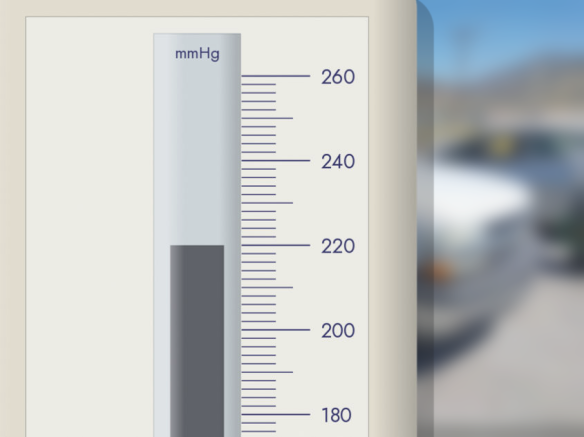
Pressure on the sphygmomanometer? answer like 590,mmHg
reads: 220,mmHg
